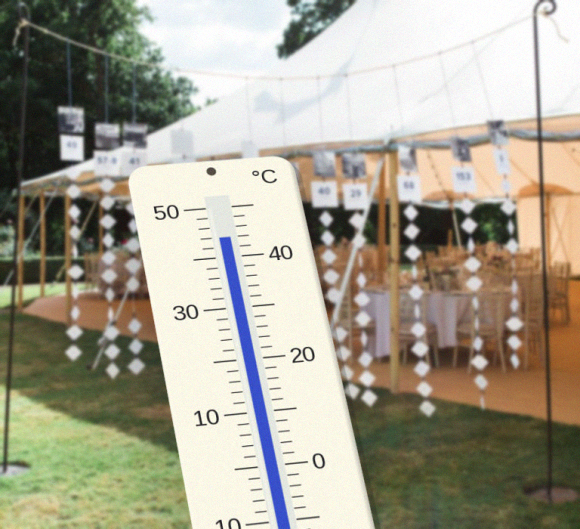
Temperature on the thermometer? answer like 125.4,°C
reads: 44,°C
